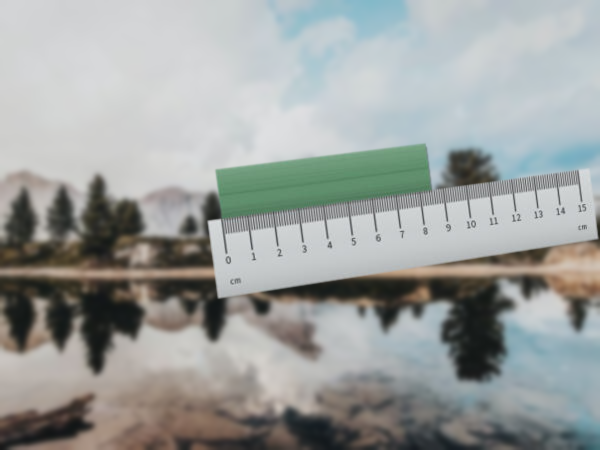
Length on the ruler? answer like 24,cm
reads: 8.5,cm
